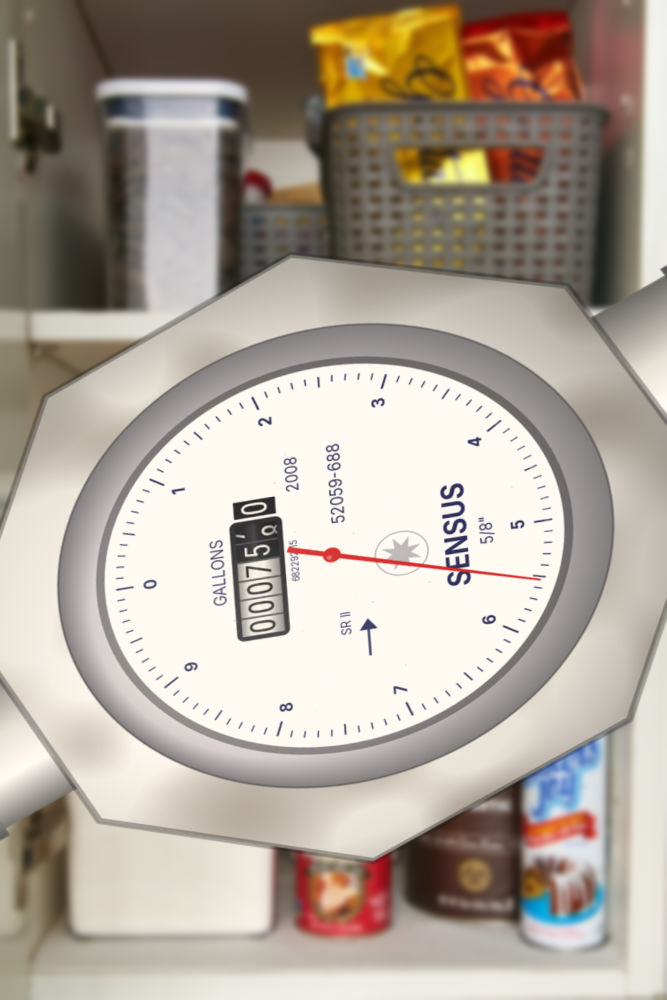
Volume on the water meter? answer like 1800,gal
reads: 7575.5,gal
